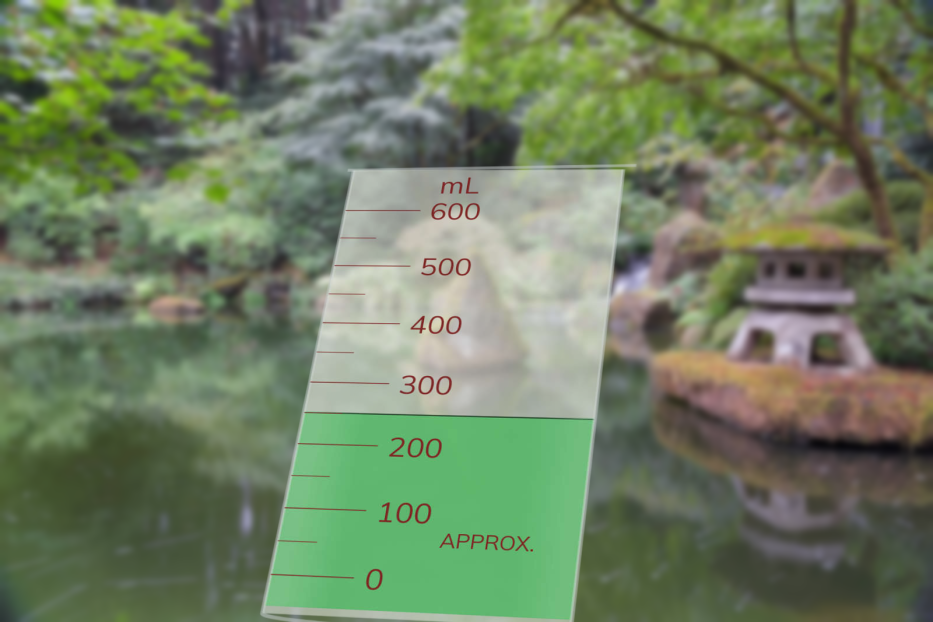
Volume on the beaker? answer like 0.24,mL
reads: 250,mL
